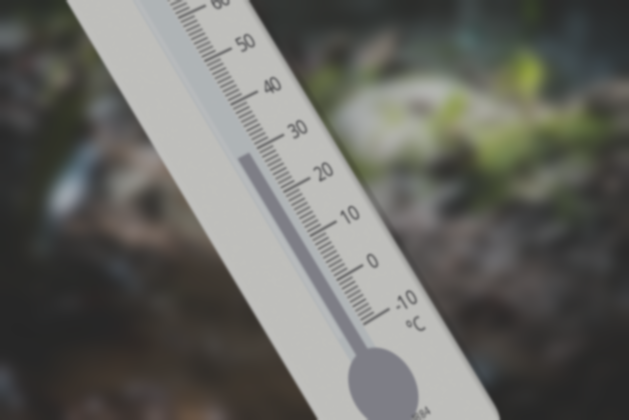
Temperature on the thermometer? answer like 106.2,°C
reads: 30,°C
